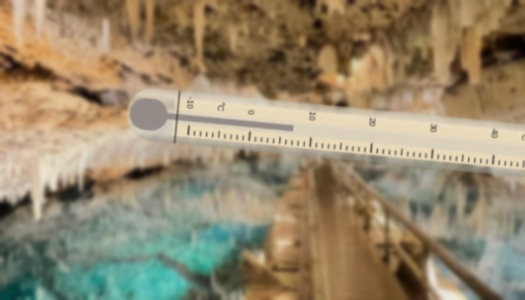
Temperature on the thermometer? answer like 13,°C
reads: 7,°C
